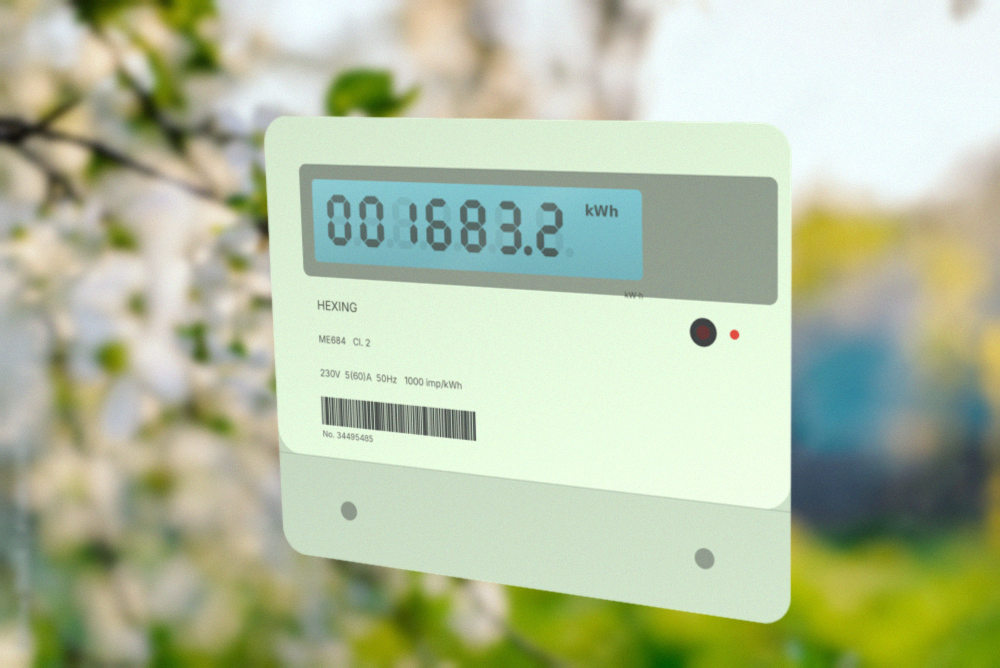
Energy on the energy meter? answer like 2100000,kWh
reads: 1683.2,kWh
